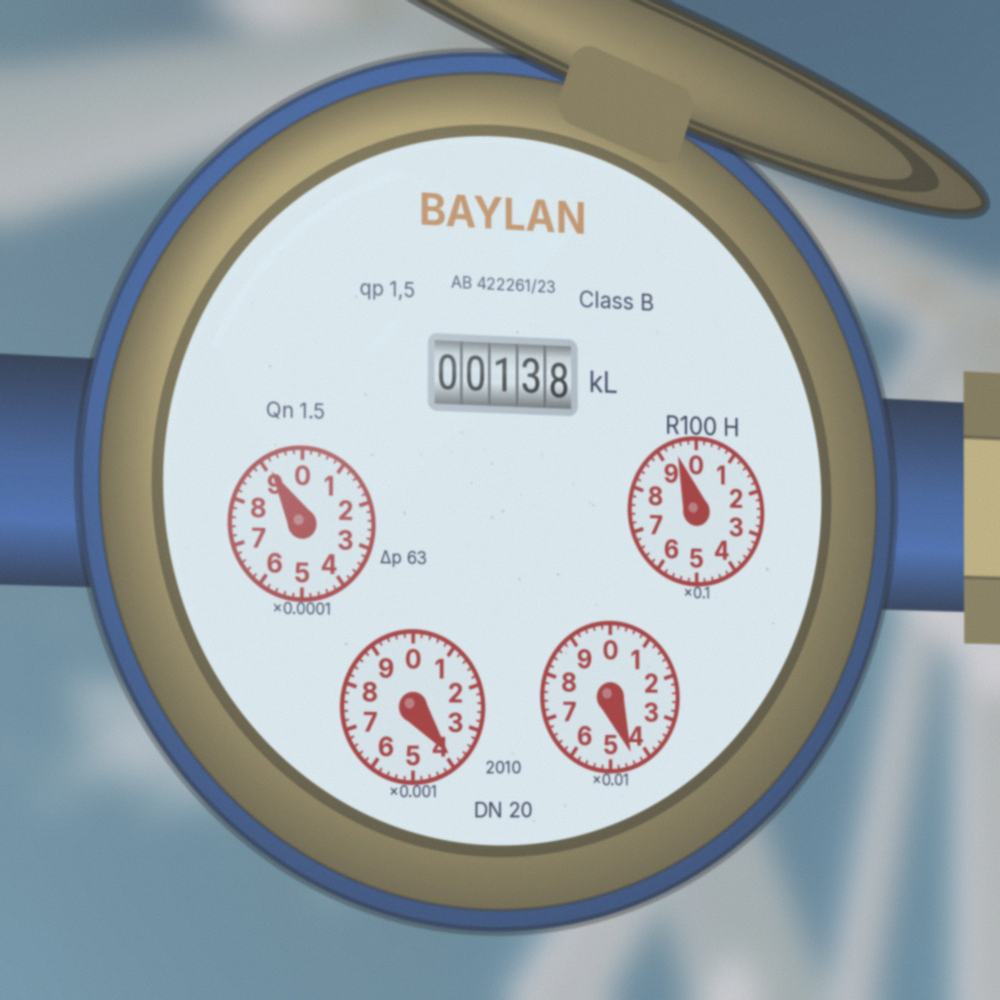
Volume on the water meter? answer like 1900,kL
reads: 137.9439,kL
